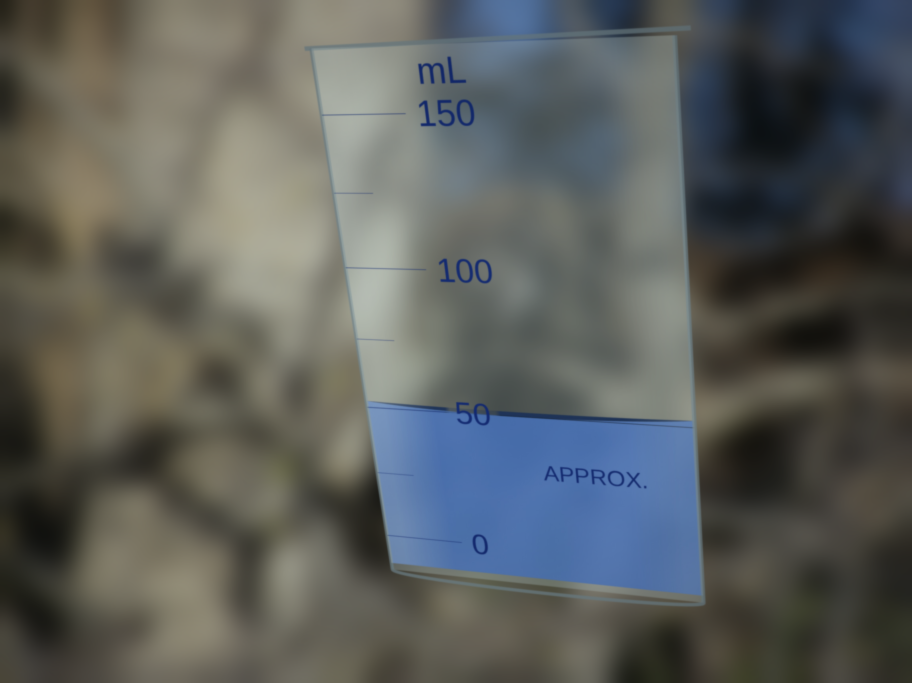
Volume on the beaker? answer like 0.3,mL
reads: 50,mL
